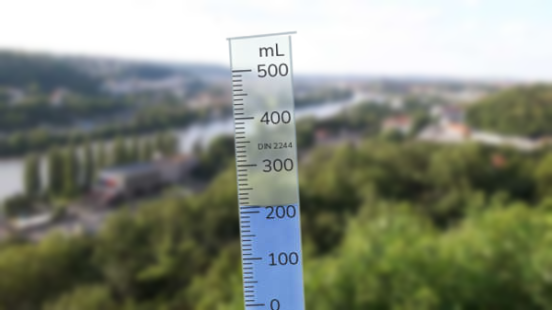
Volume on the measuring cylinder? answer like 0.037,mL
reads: 210,mL
